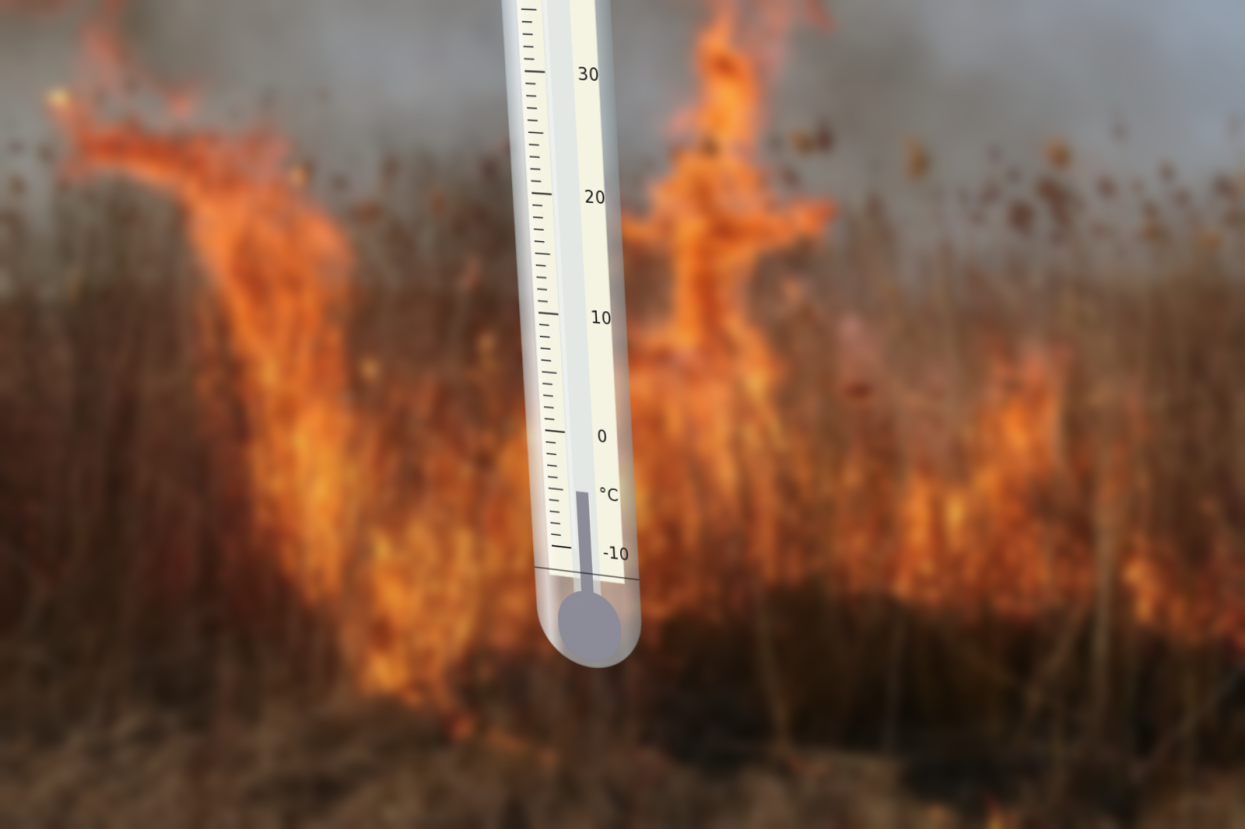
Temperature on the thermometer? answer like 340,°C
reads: -5,°C
